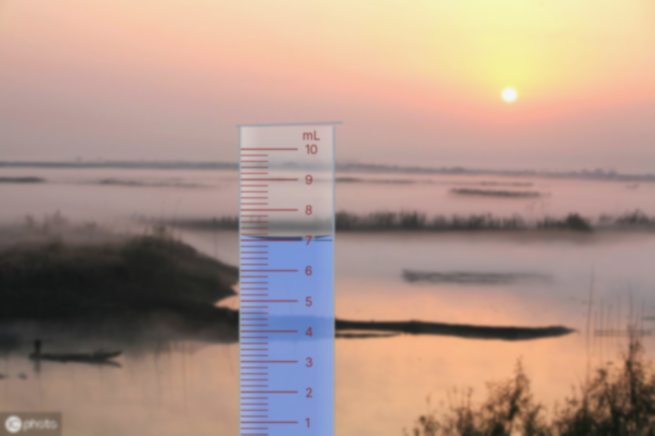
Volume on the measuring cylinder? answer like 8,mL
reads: 7,mL
